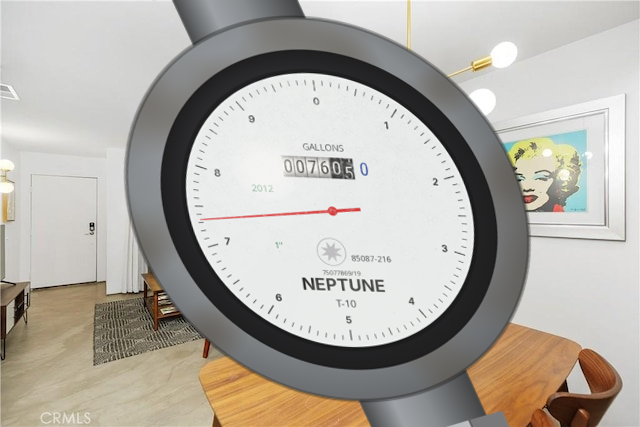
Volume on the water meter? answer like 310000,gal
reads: 76047.3,gal
